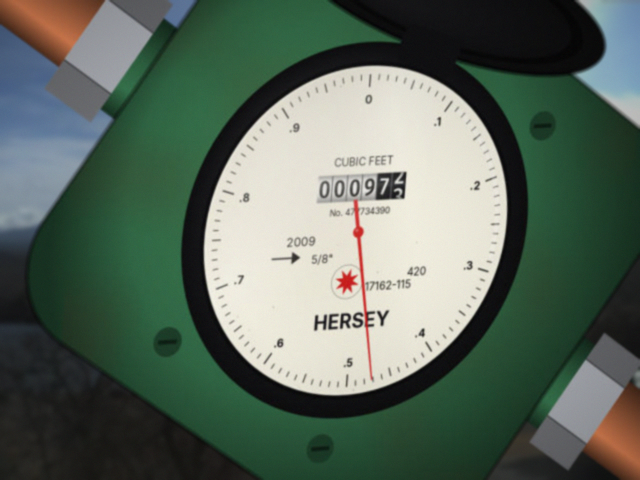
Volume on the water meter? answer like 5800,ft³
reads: 972.47,ft³
